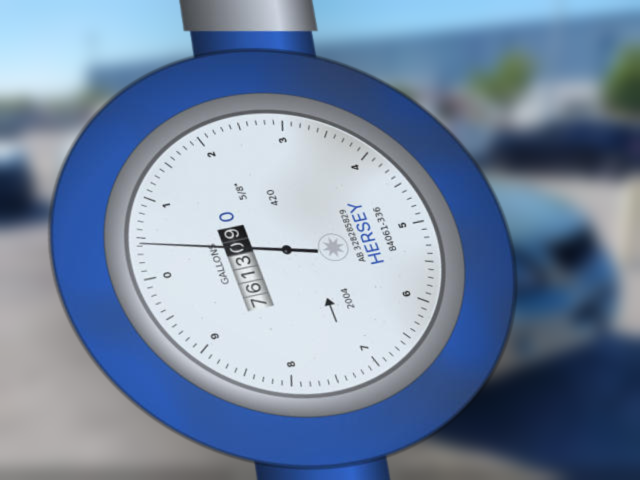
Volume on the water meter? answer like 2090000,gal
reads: 7613090.4,gal
